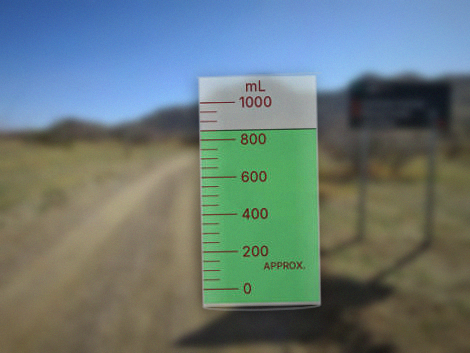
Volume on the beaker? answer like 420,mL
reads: 850,mL
